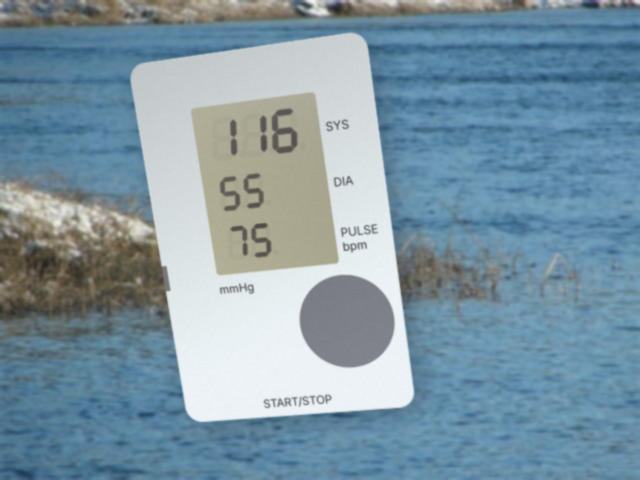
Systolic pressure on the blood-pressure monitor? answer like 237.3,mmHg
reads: 116,mmHg
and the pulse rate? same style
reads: 75,bpm
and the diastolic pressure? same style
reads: 55,mmHg
